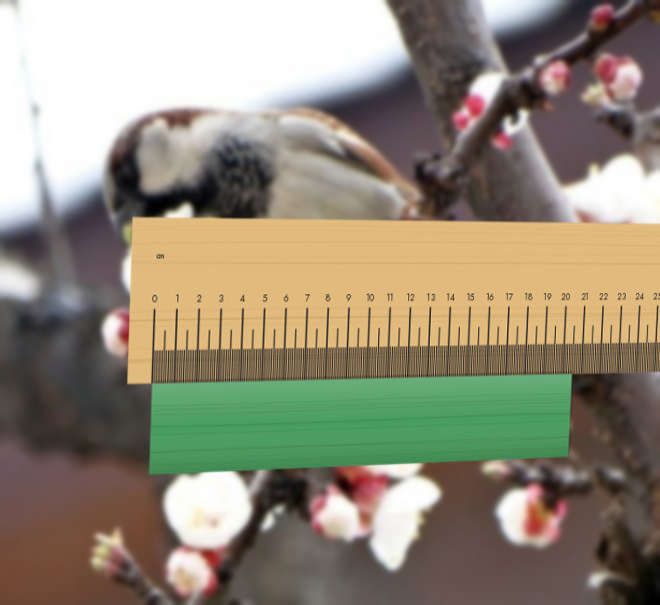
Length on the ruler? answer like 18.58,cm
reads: 20.5,cm
